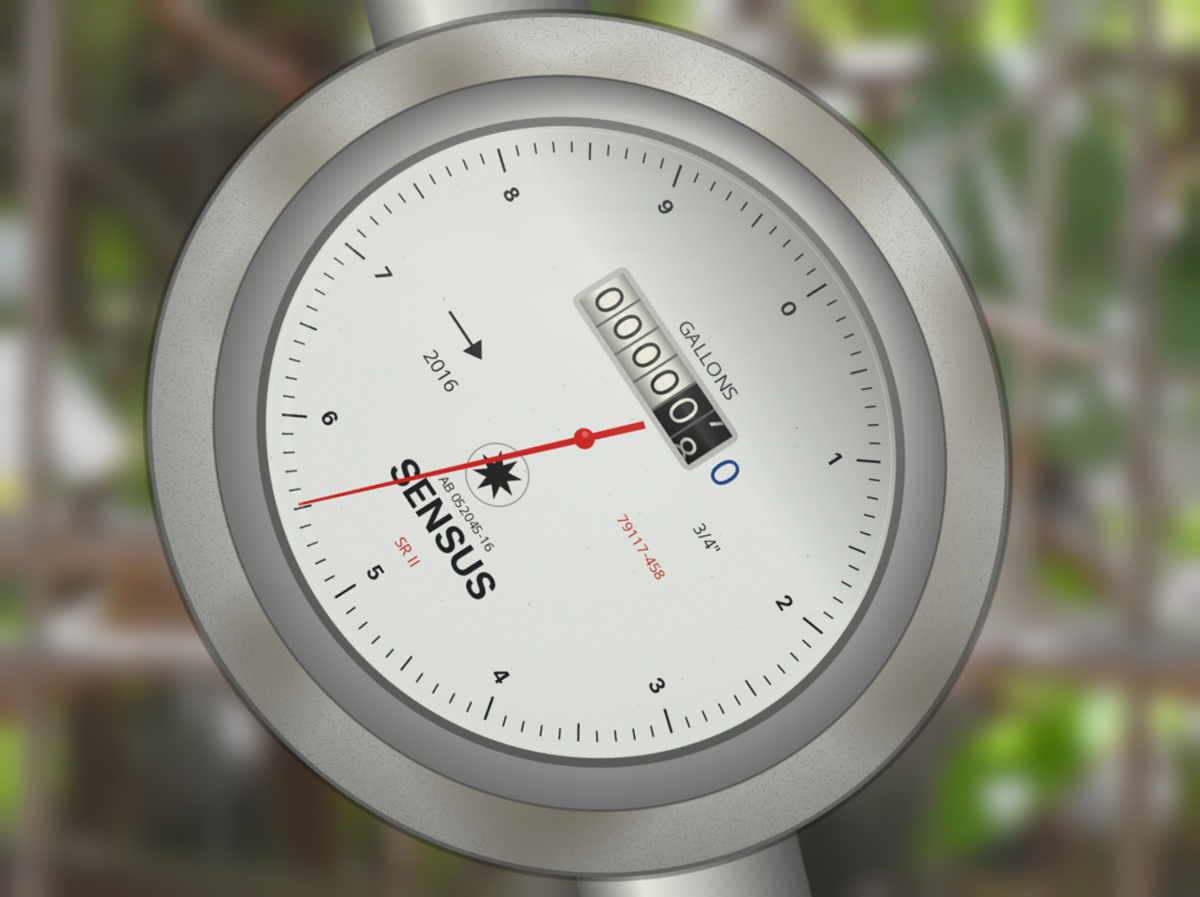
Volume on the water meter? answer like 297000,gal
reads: 75.5,gal
